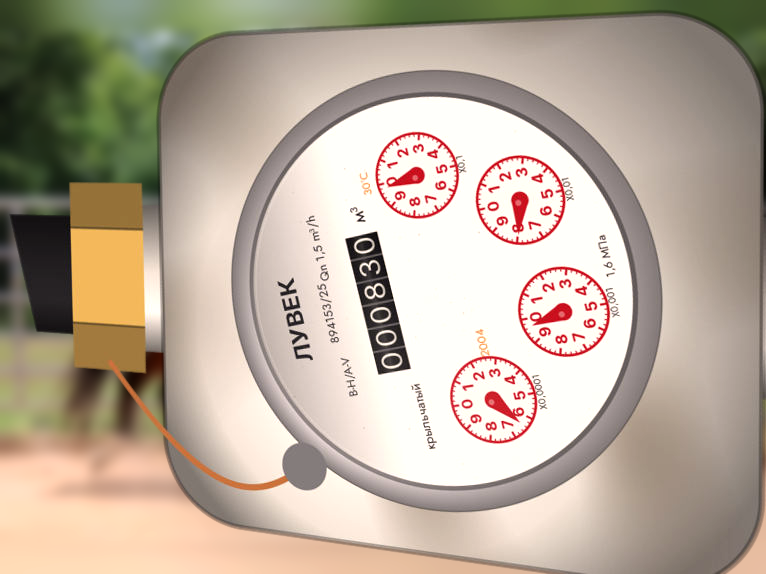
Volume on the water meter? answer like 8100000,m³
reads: 829.9796,m³
